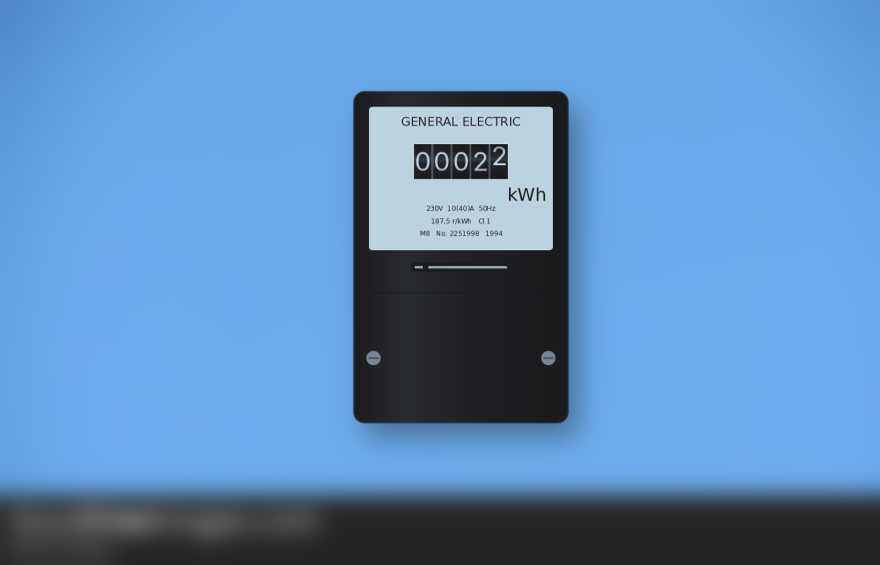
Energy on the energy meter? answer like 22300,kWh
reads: 22,kWh
